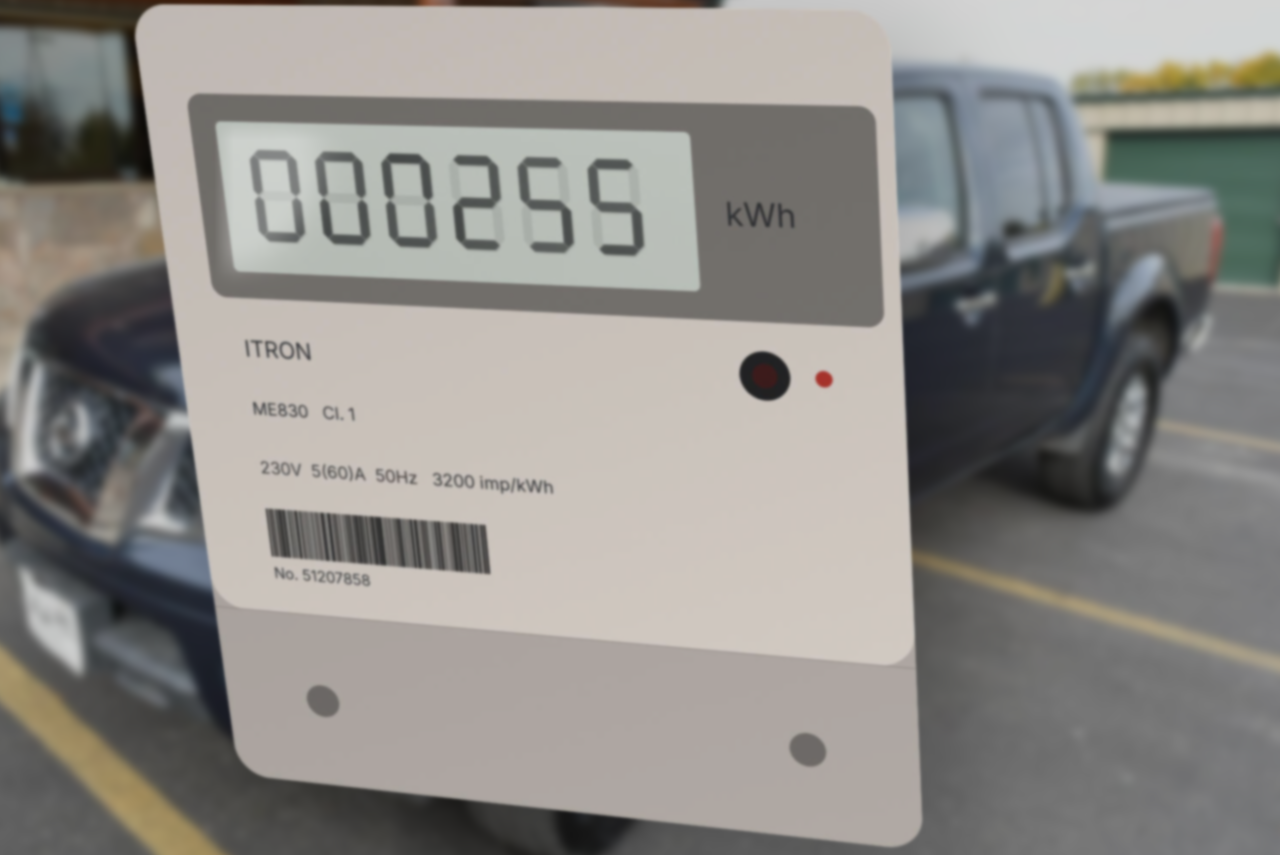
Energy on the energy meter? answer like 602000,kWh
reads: 255,kWh
